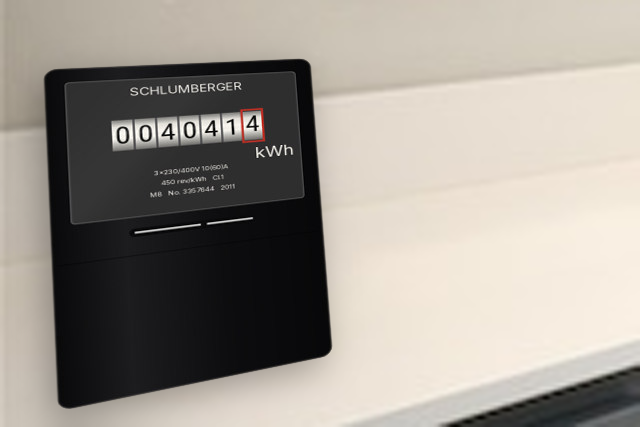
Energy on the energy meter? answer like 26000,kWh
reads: 4041.4,kWh
